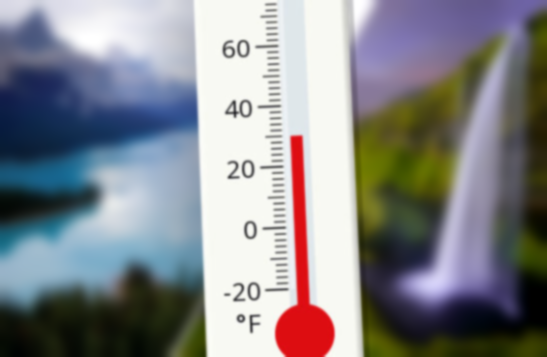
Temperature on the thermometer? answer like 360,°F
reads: 30,°F
